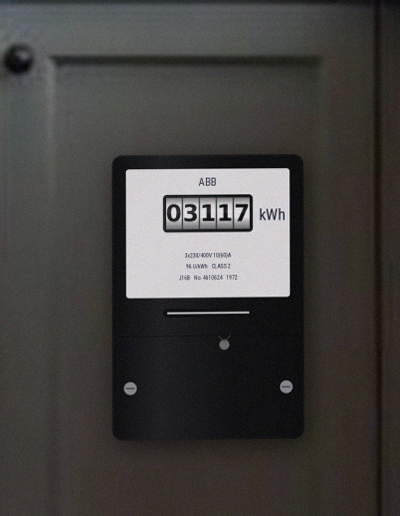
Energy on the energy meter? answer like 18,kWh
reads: 3117,kWh
